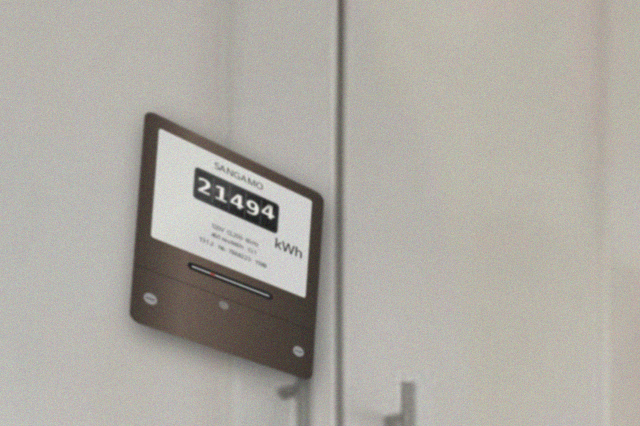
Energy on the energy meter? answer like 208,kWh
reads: 21494,kWh
